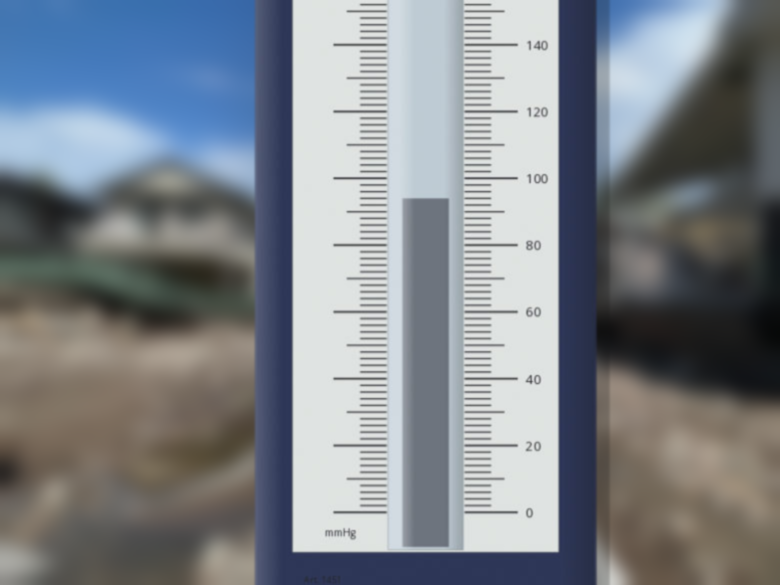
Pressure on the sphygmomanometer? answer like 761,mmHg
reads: 94,mmHg
